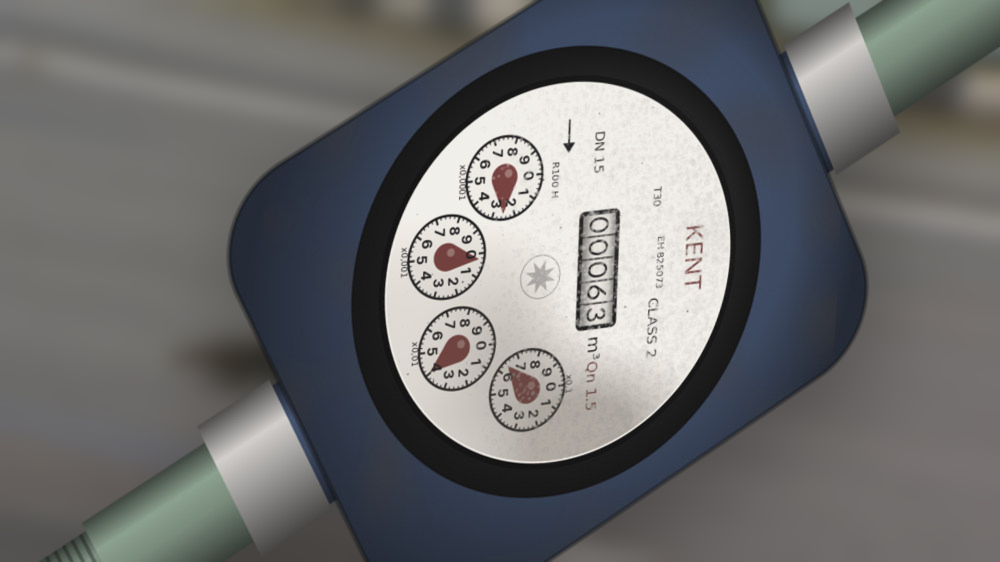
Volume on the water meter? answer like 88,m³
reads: 63.6402,m³
